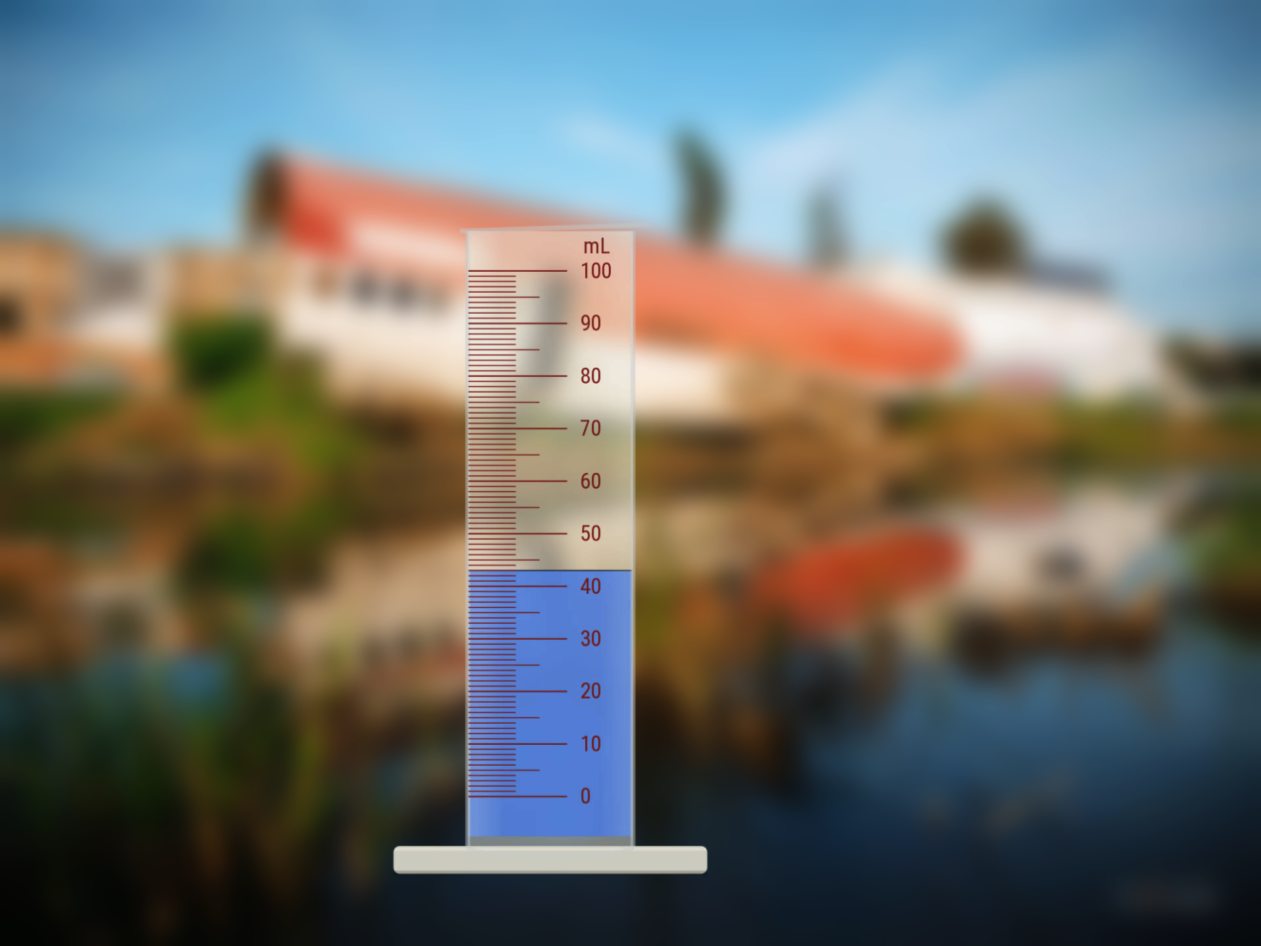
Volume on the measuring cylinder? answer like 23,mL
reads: 43,mL
